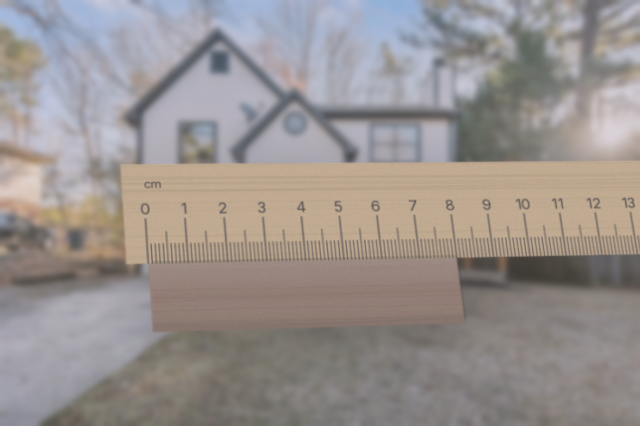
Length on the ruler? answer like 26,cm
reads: 8,cm
